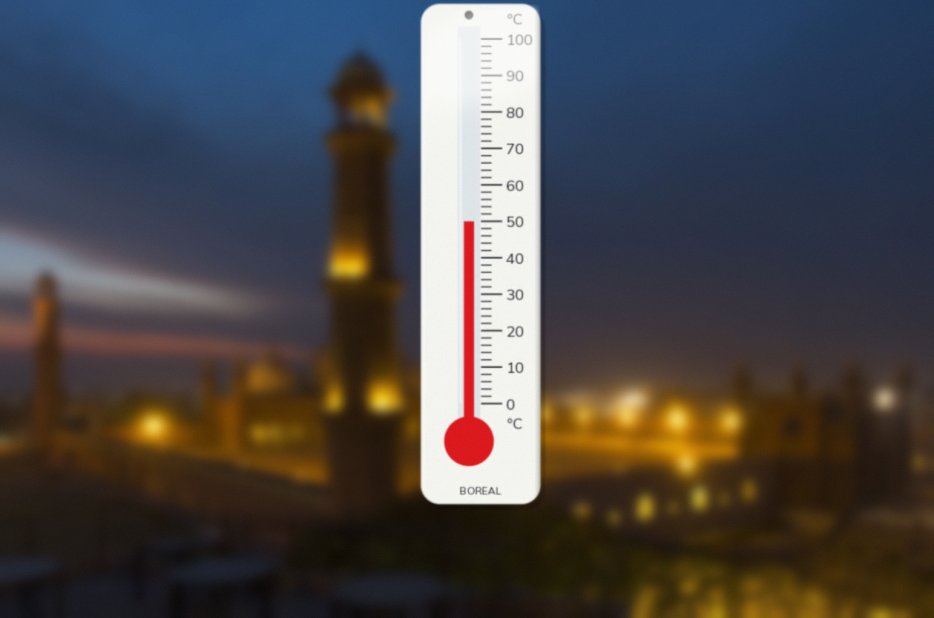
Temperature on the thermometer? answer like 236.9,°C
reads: 50,°C
